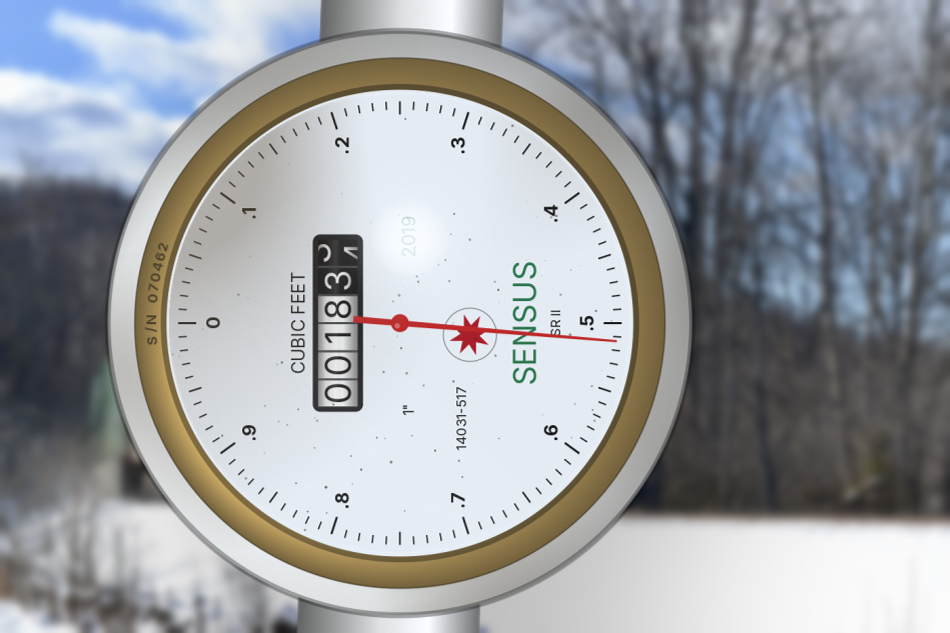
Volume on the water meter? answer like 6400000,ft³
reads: 1833.51,ft³
